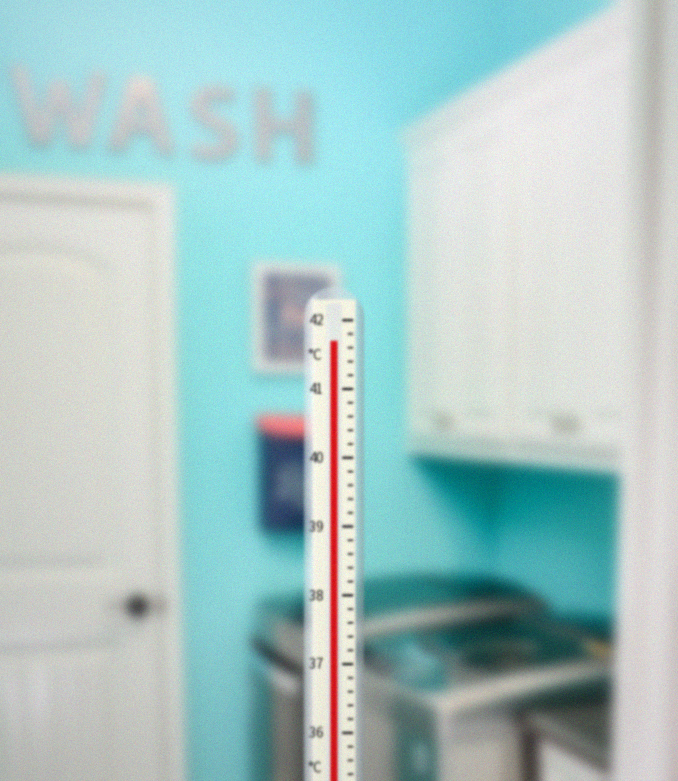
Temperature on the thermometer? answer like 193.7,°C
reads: 41.7,°C
